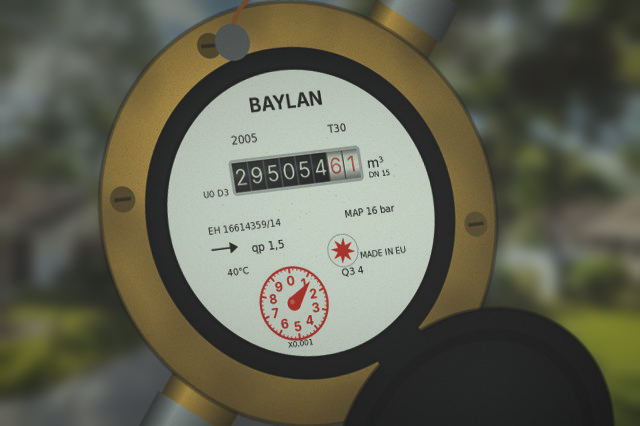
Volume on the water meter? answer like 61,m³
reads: 295054.611,m³
